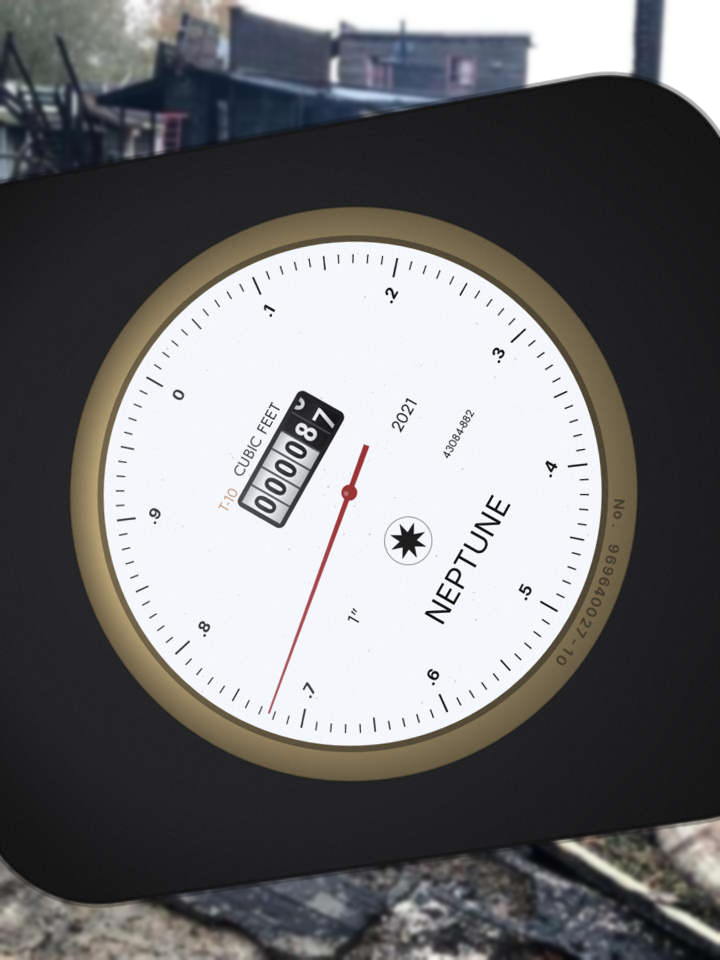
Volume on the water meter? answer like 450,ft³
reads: 86.72,ft³
